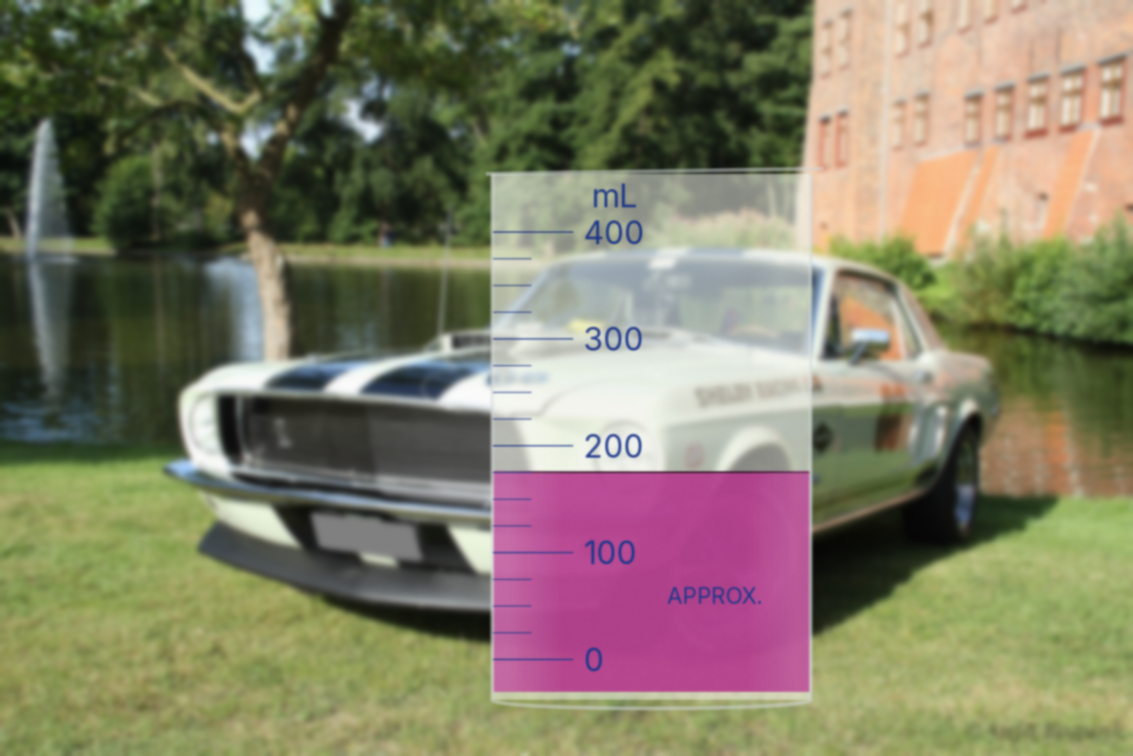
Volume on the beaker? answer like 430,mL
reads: 175,mL
